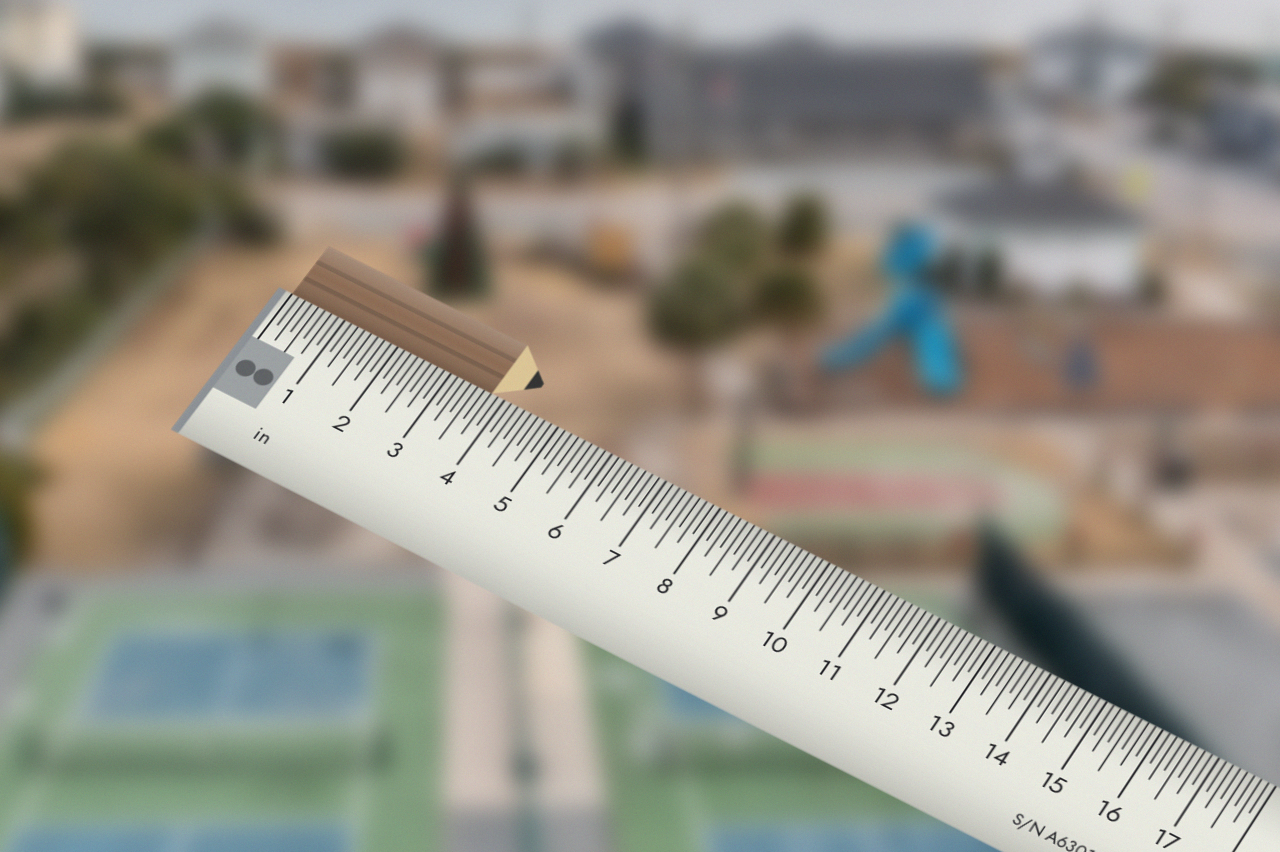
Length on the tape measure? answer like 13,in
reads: 4.375,in
